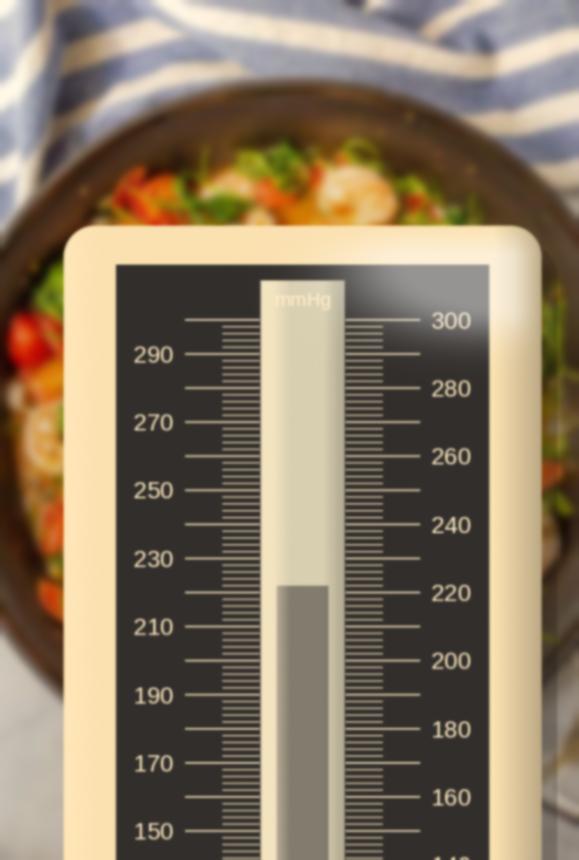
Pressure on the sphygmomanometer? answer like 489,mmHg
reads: 222,mmHg
